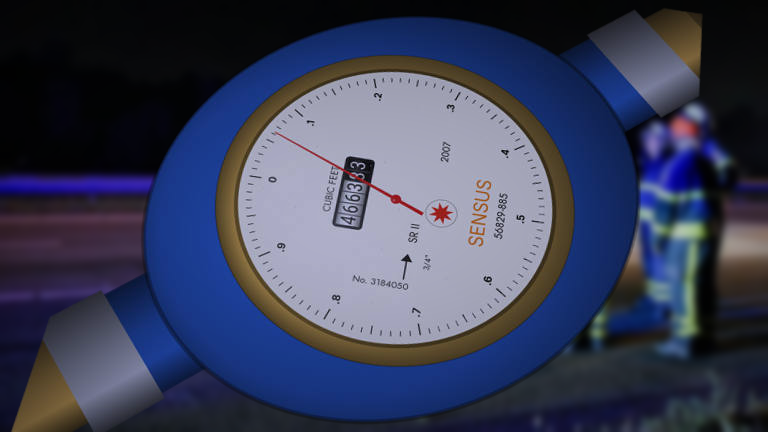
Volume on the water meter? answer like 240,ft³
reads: 466383.06,ft³
